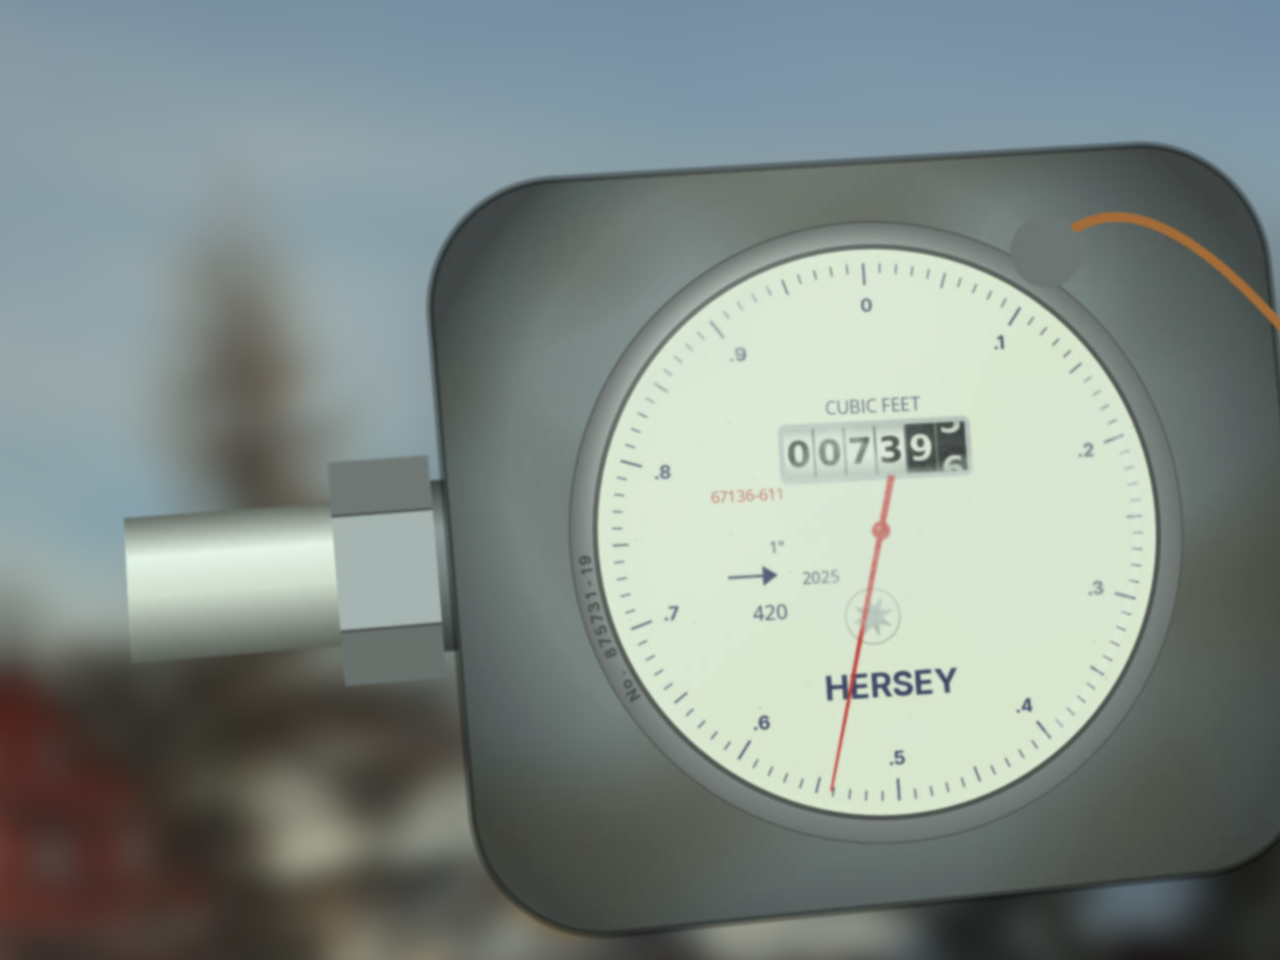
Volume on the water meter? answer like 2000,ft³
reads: 7395.54,ft³
